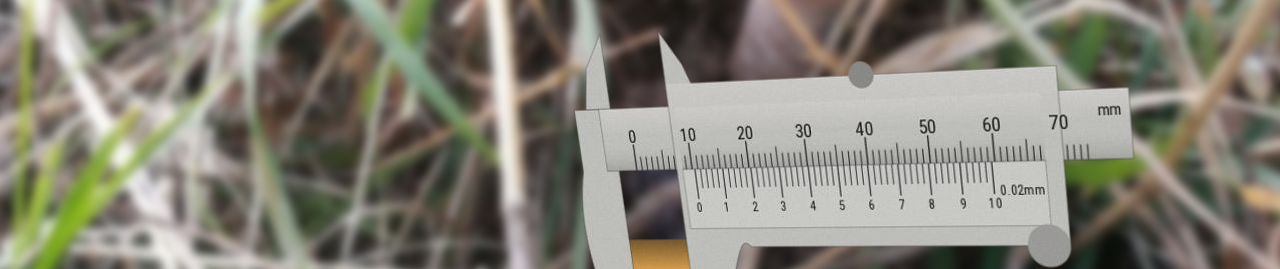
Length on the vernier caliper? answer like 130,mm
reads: 10.5,mm
